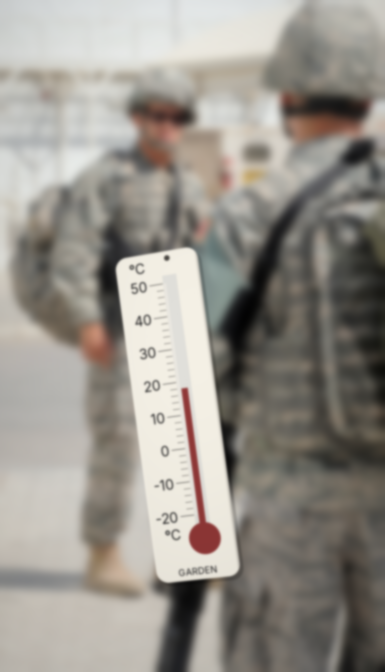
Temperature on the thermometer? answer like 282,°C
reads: 18,°C
